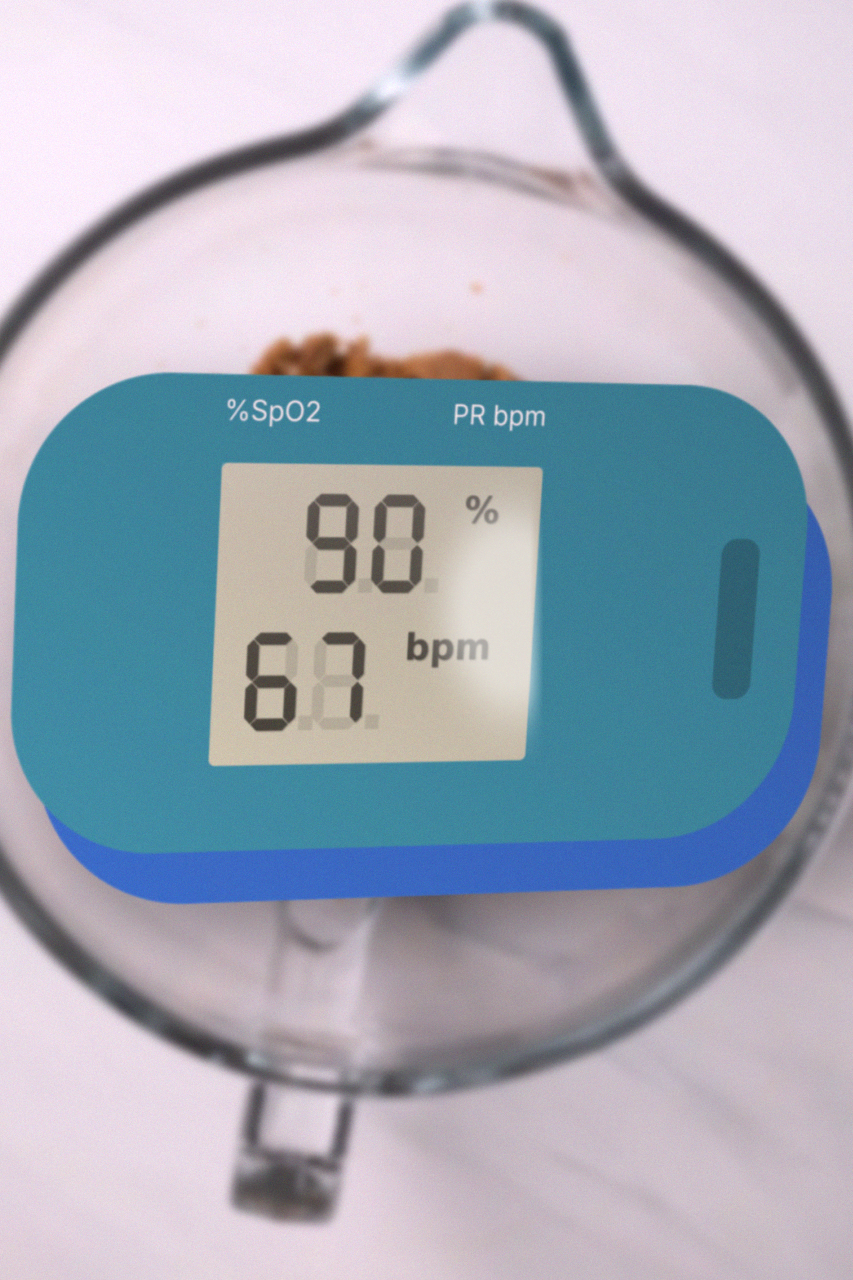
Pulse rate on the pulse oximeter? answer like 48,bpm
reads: 67,bpm
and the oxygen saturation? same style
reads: 90,%
